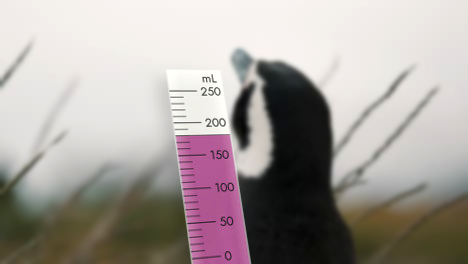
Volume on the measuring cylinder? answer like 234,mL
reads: 180,mL
